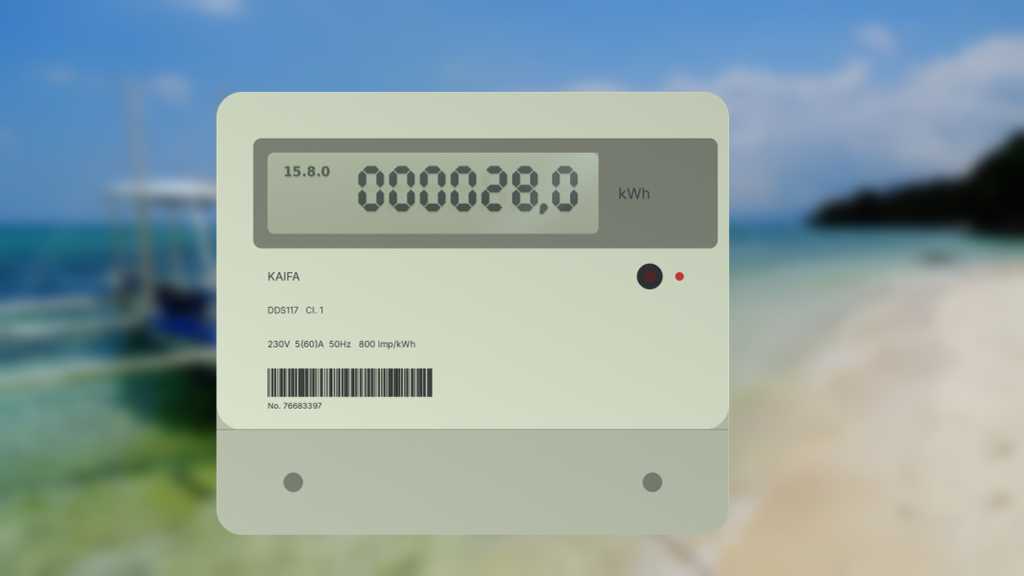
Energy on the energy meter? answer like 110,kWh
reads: 28.0,kWh
